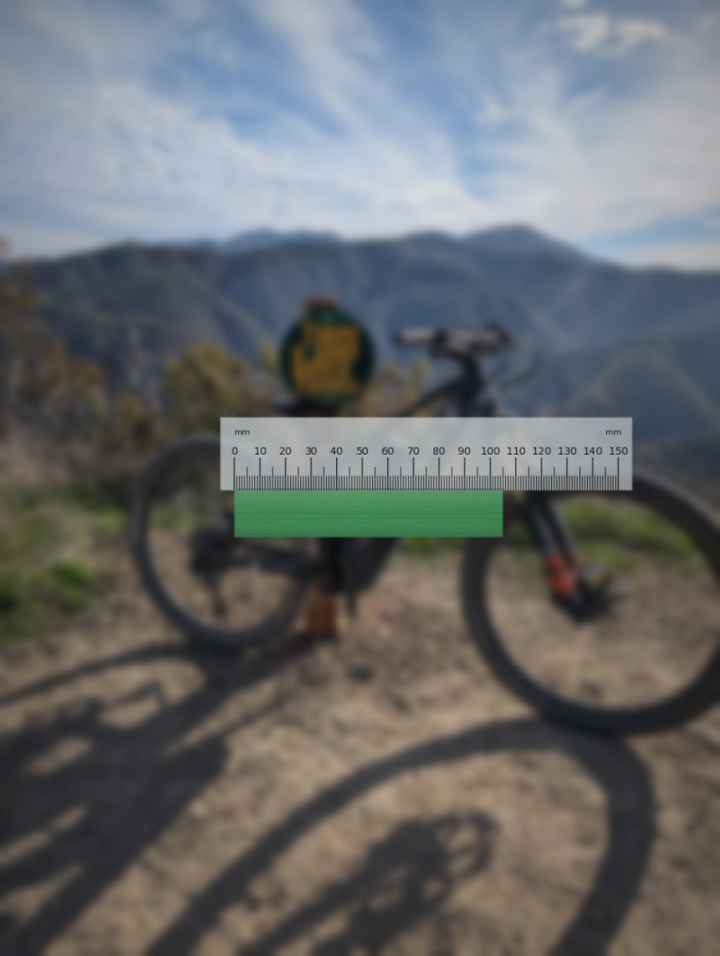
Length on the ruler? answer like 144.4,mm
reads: 105,mm
